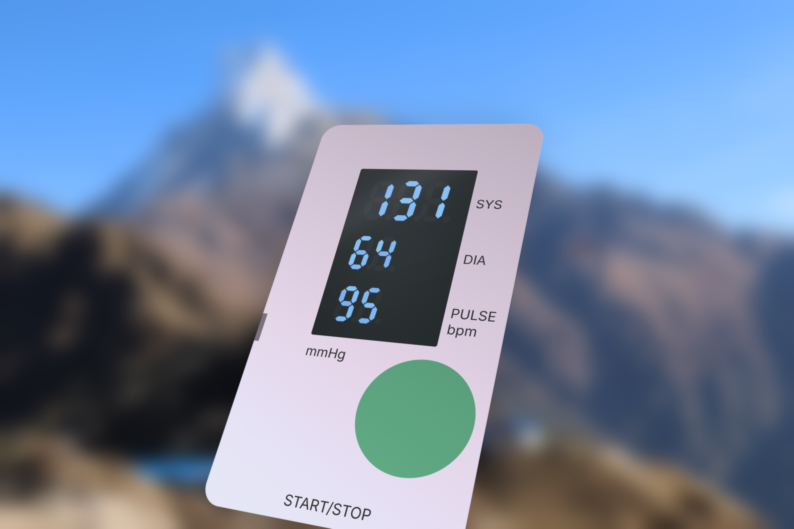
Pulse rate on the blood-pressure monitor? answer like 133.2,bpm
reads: 95,bpm
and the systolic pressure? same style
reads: 131,mmHg
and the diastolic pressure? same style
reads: 64,mmHg
